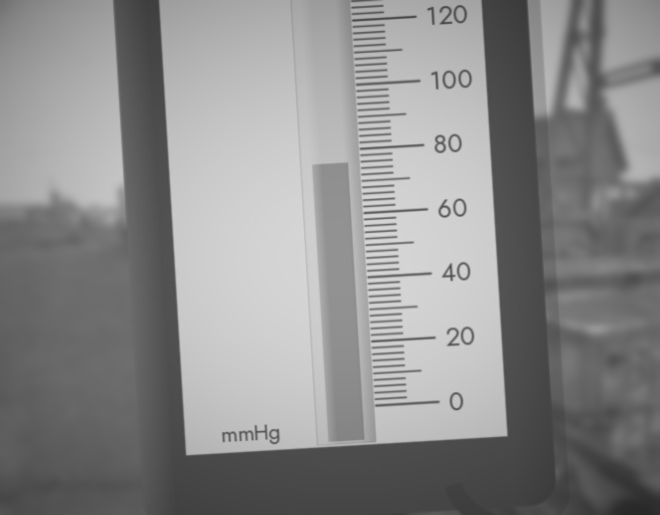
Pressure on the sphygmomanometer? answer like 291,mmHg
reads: 76,mmHg
